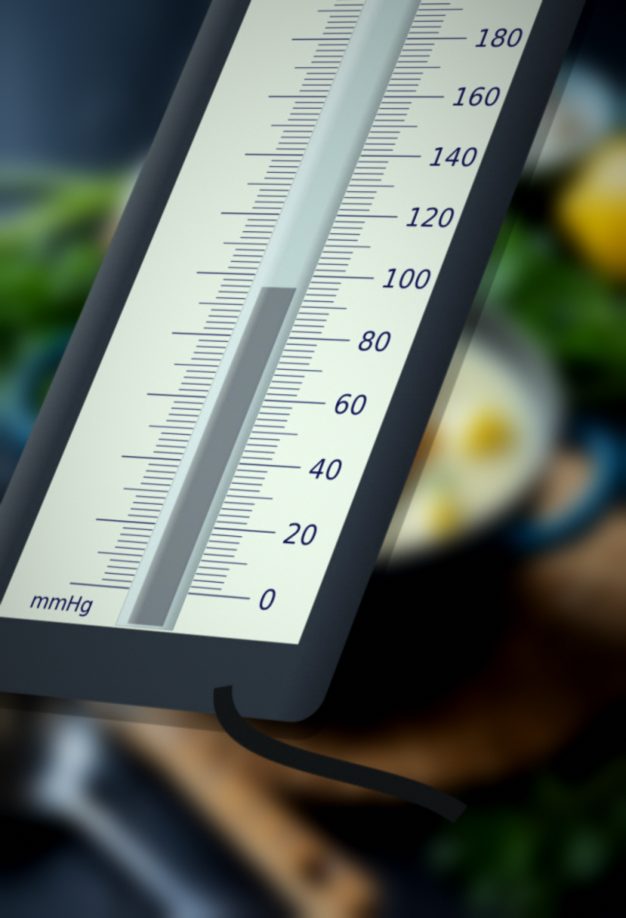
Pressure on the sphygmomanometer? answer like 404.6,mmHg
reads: 96,mmHg
